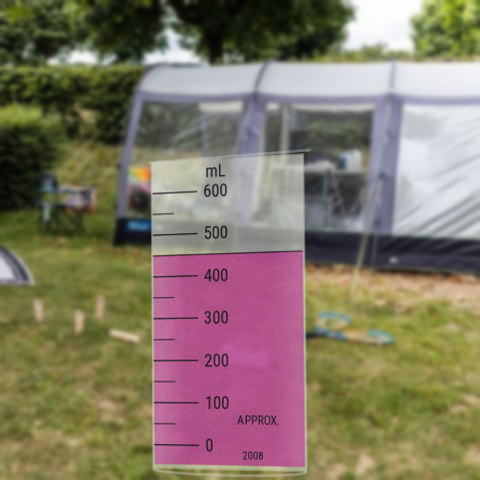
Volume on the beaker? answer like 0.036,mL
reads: 450,mL
